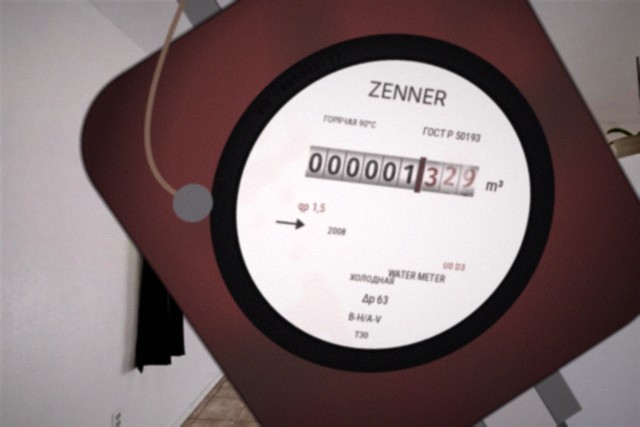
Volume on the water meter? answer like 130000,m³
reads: 1.329,m³
